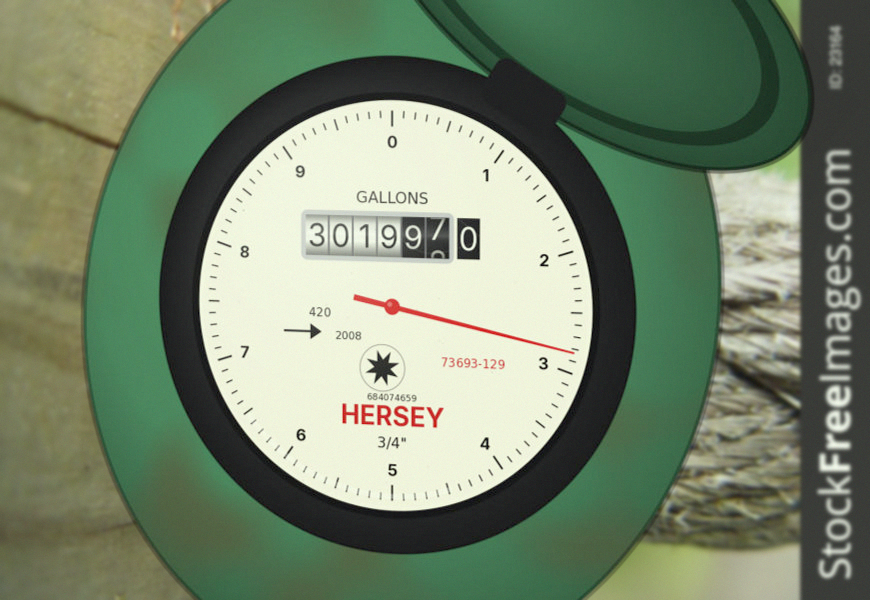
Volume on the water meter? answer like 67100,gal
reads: 3019972.8,gal
